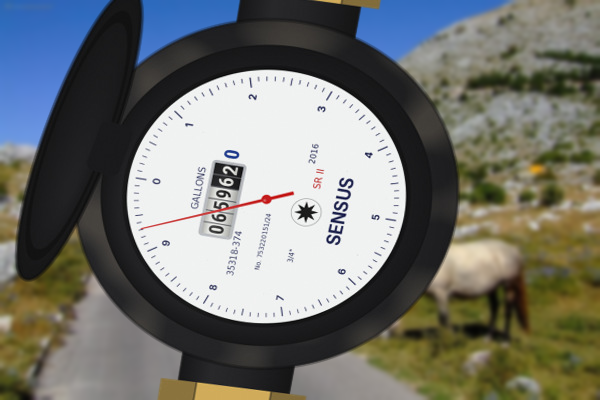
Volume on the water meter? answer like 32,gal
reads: 659619.3,gal
